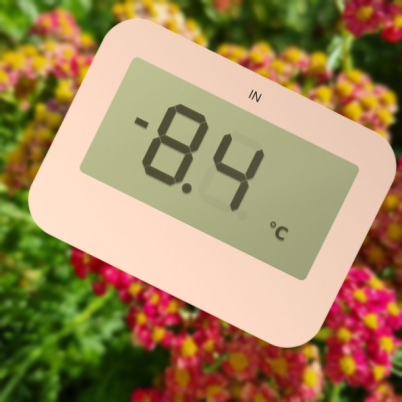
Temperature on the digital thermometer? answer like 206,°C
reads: -8.4,°C
